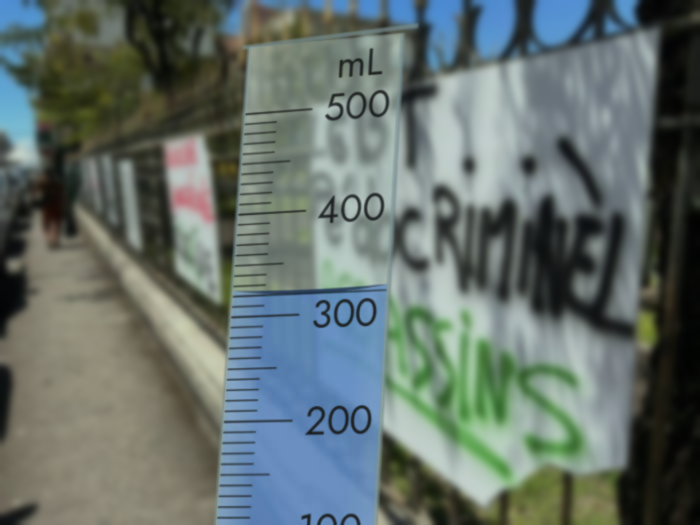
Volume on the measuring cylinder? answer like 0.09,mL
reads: 320,mL
